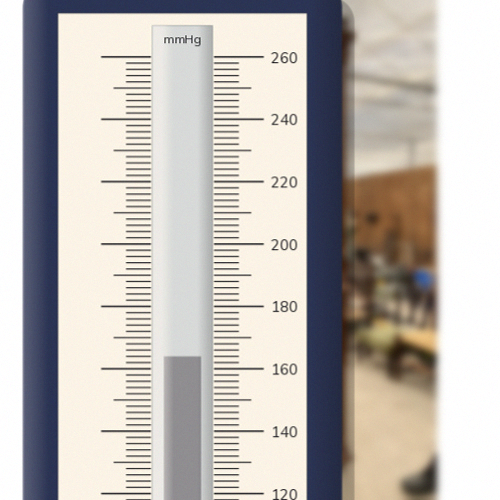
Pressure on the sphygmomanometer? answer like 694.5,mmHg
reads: 164,mmHg
